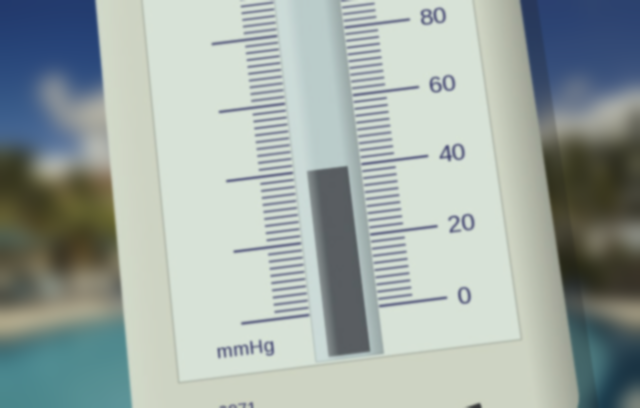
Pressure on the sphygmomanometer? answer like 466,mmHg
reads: 40,mmHg
